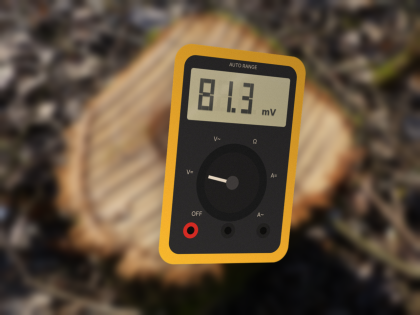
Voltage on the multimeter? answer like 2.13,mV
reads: 81.3,mV
